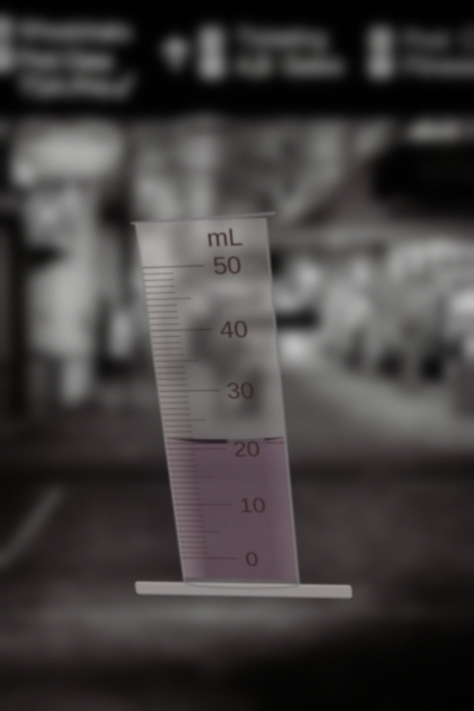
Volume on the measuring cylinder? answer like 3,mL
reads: 21,mL
